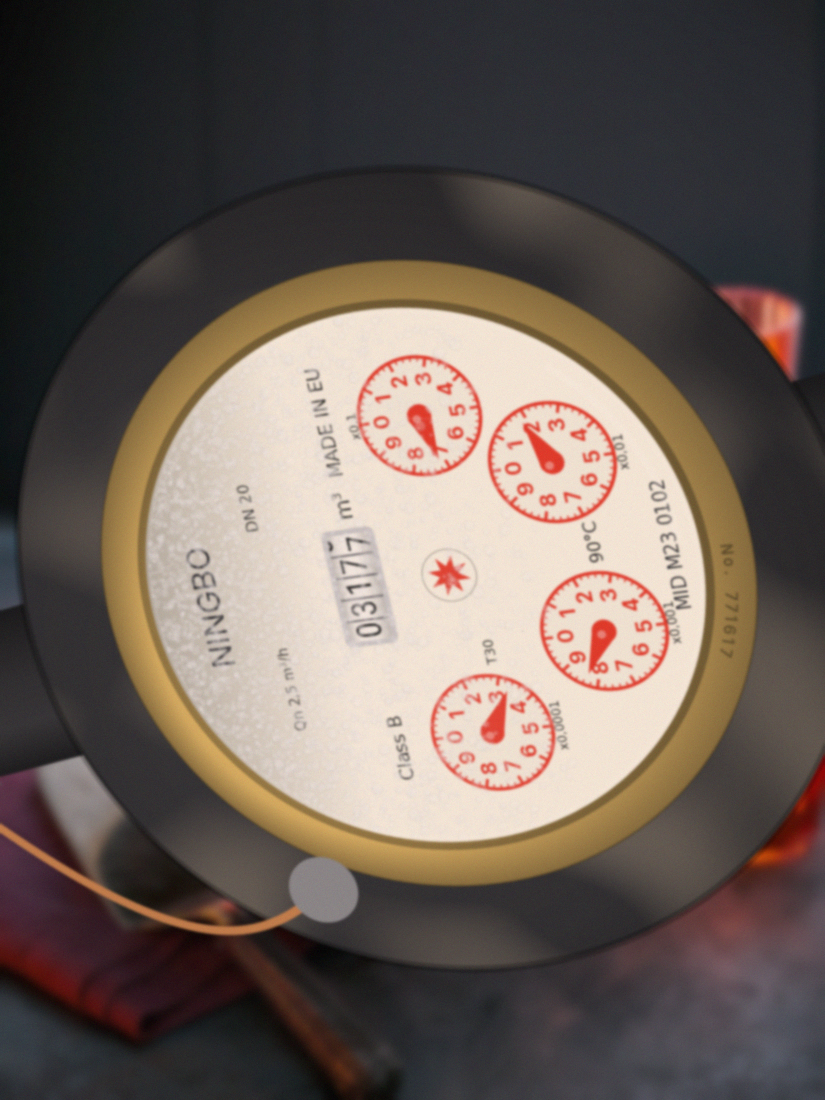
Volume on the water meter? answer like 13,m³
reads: 3176.7183,m³
